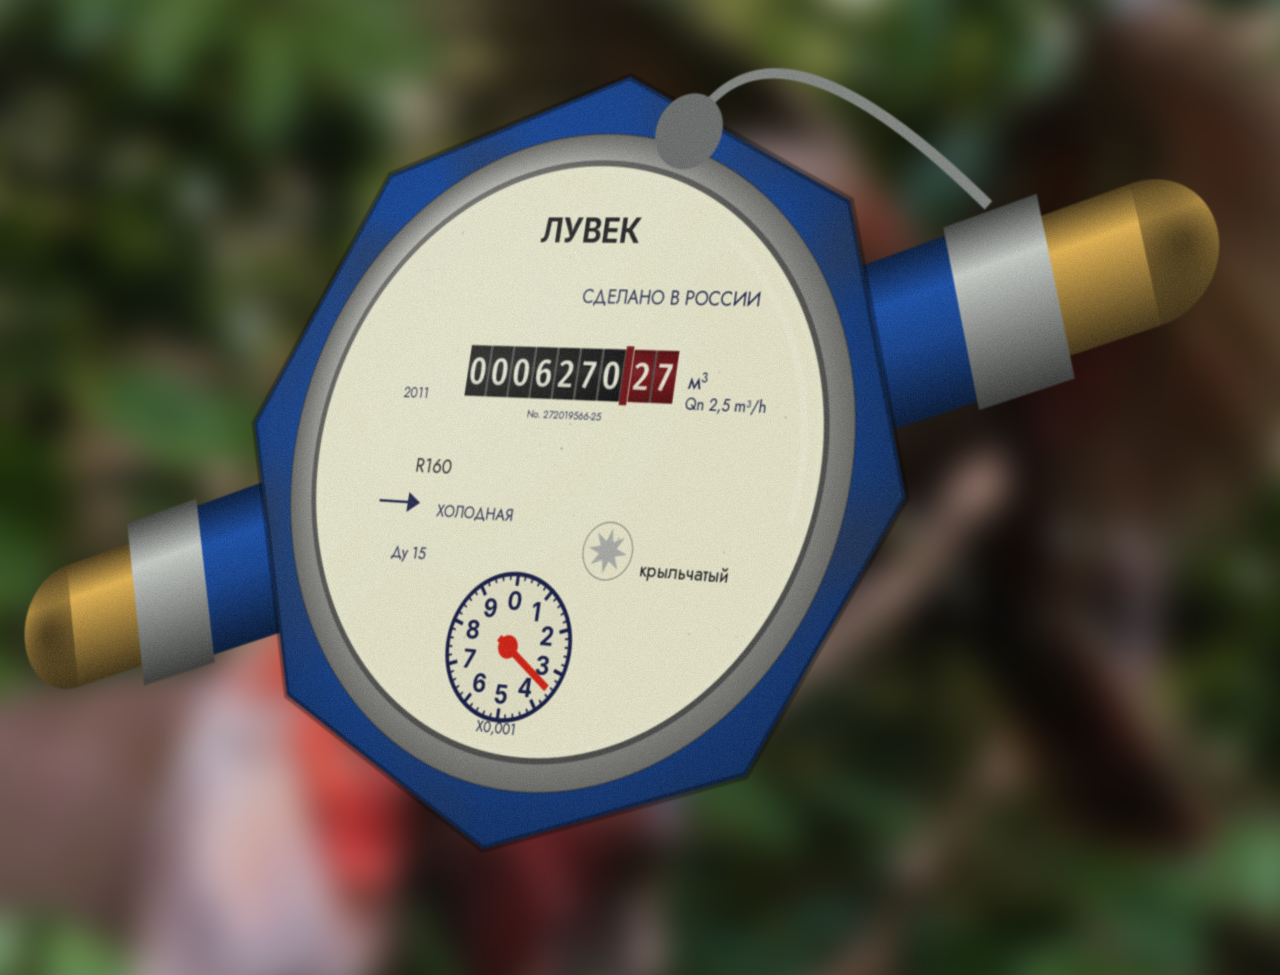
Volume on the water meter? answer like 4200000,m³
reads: 6270.273,m³
